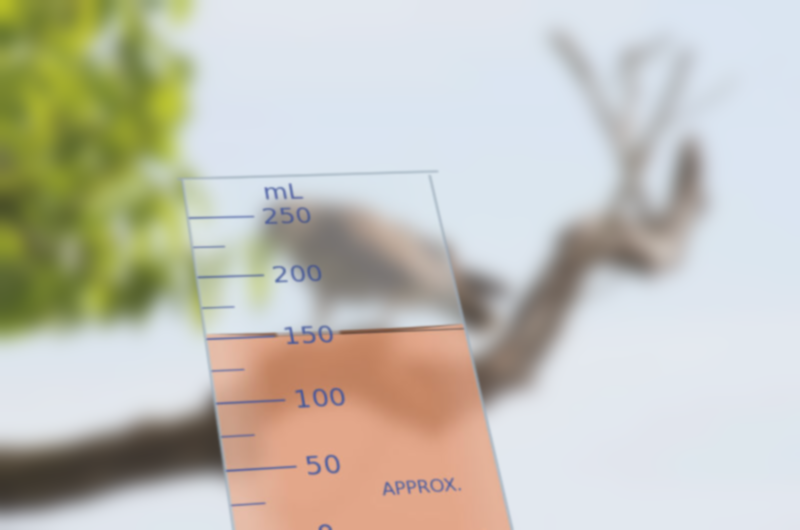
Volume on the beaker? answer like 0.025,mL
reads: 150,mL
